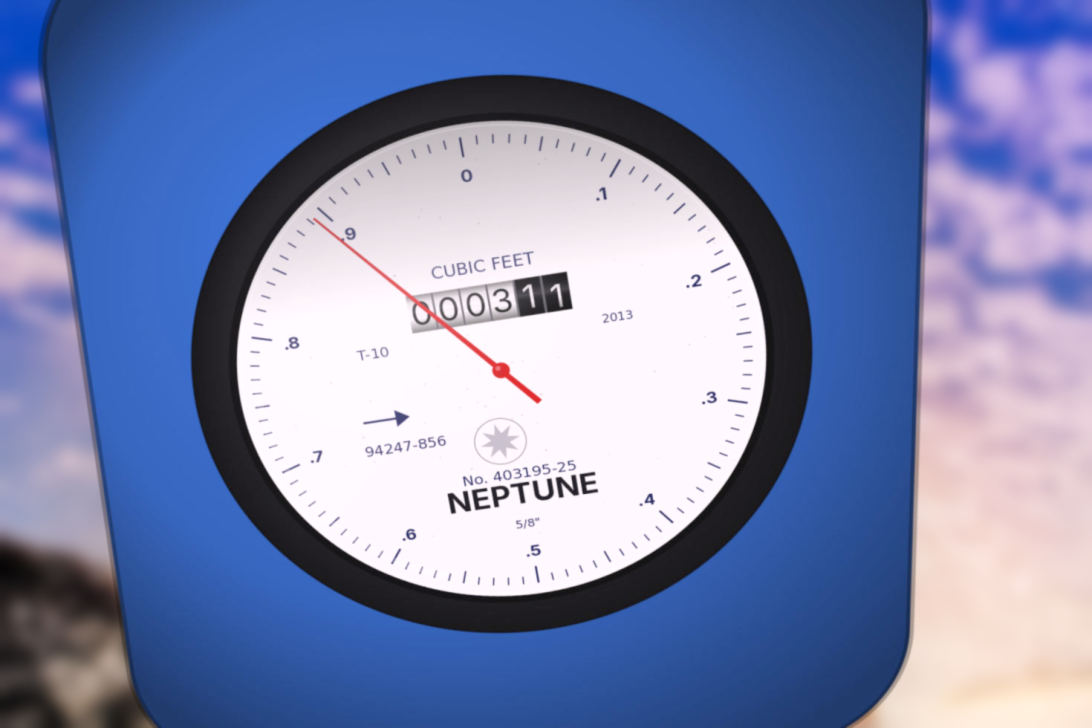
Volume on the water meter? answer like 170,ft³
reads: 310.89,ft³
